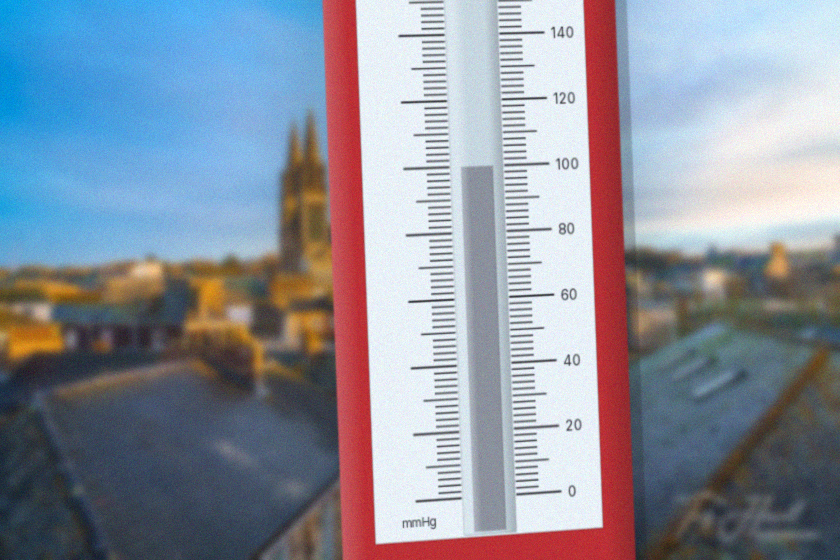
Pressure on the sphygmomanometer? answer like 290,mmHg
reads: 100,mmHg
